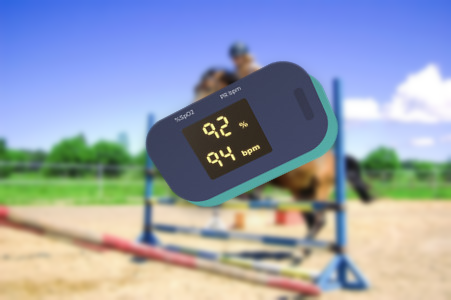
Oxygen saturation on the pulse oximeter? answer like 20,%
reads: 92,%
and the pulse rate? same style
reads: 94,bpm
